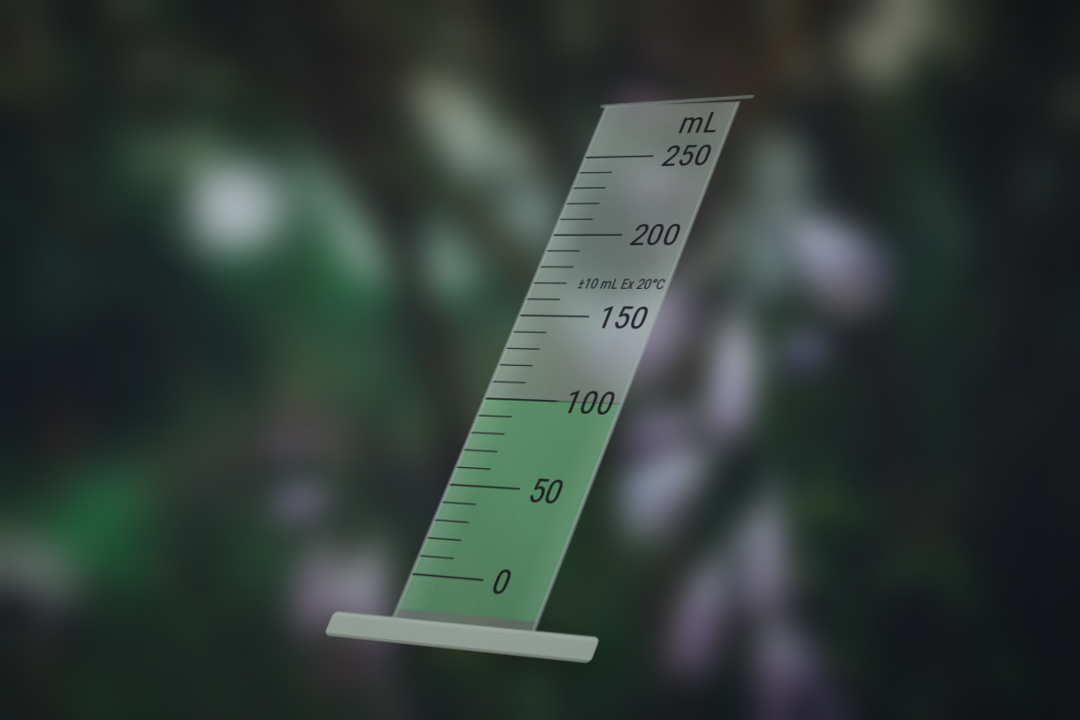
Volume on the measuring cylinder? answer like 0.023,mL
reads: 100,mL
